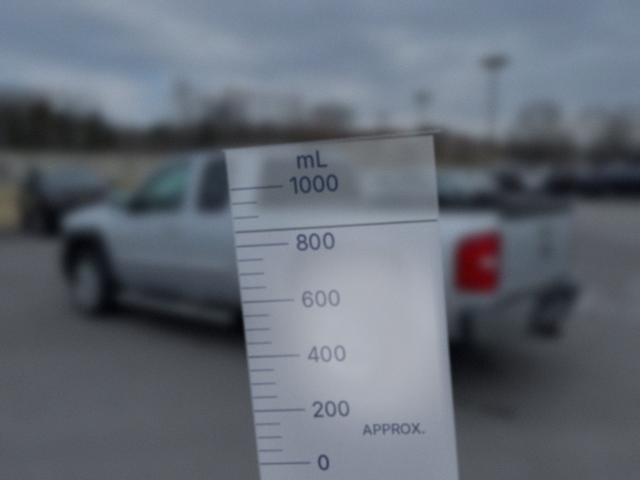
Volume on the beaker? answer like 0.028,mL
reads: 850,mL
